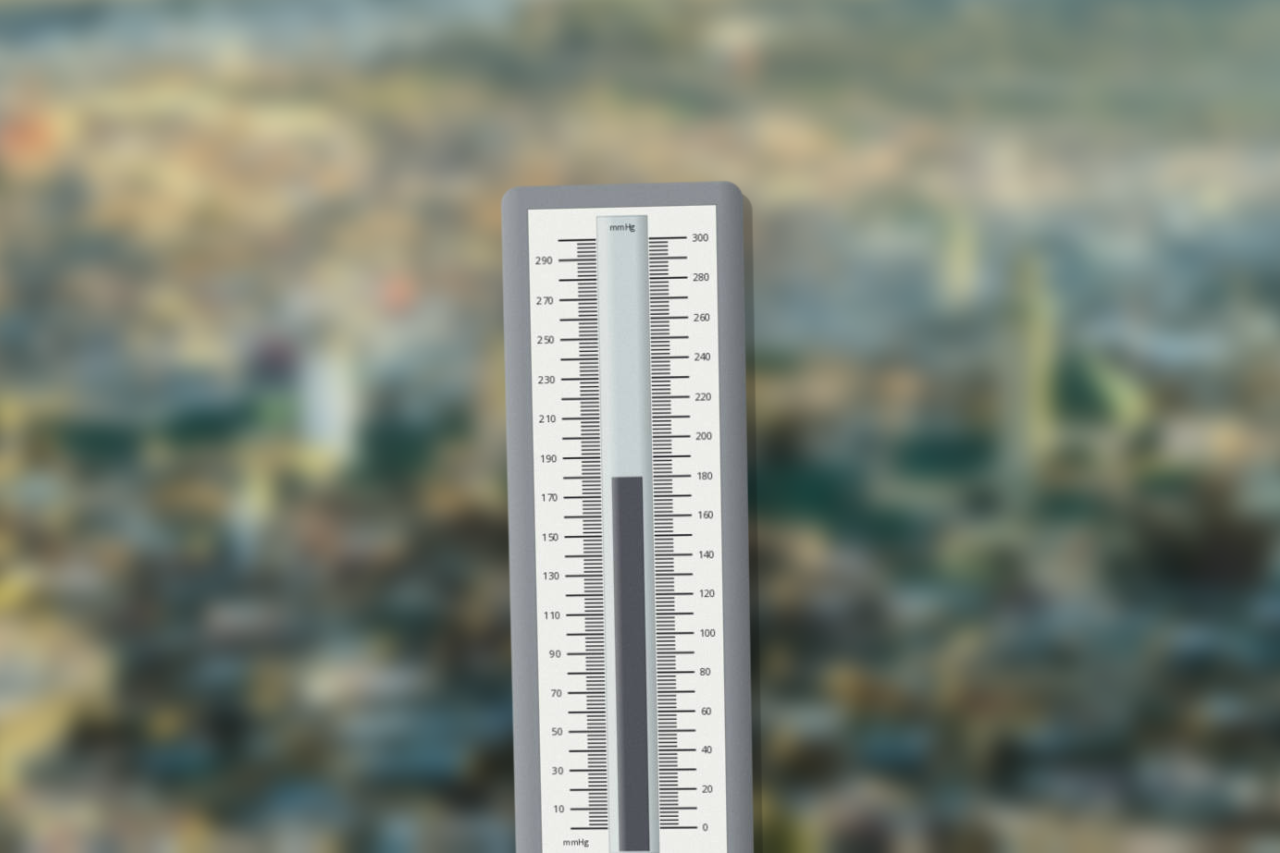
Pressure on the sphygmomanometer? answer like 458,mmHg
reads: 180,mmHg
